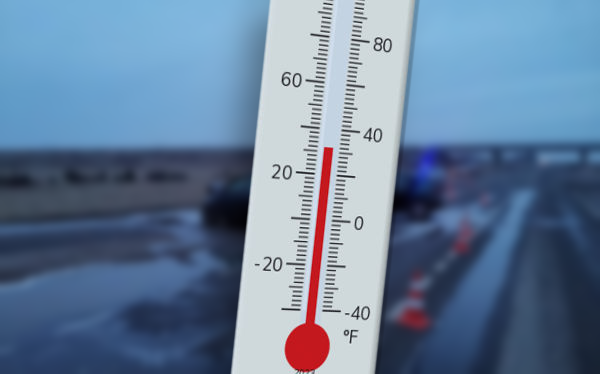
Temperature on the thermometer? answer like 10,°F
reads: 32,°F
